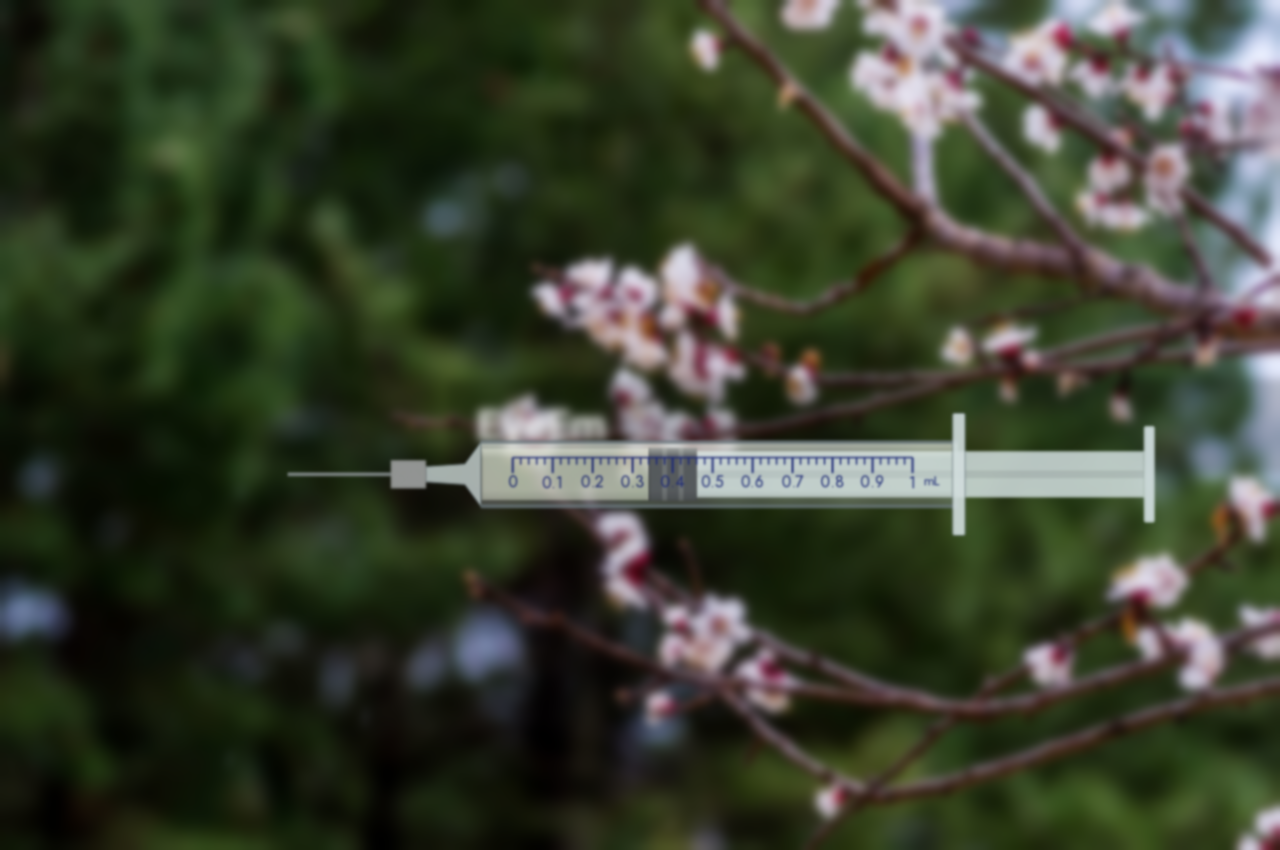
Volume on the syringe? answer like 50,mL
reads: 0.34,mL
